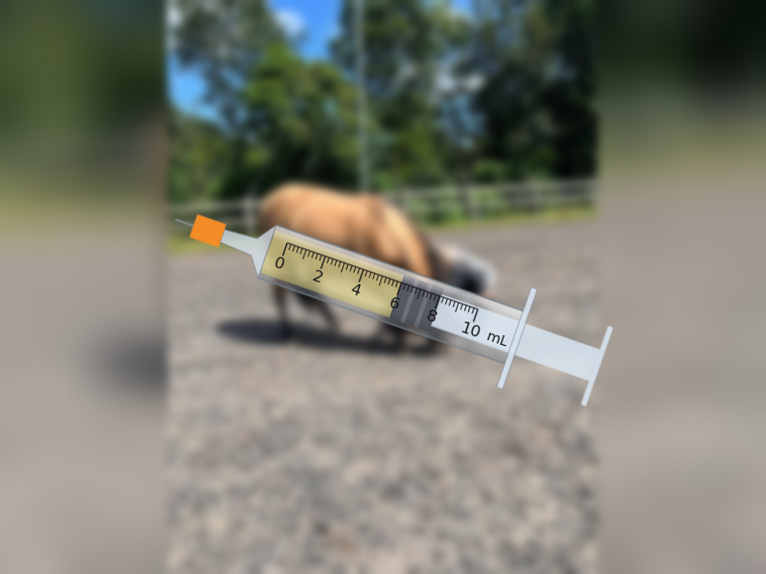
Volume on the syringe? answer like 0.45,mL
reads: 6,mL
